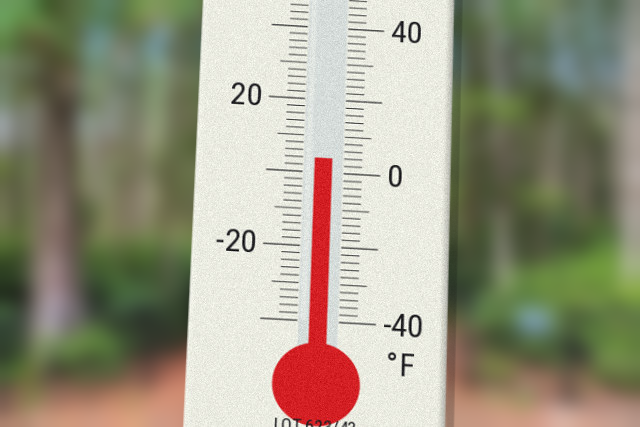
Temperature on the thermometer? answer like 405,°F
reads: 4,°F
